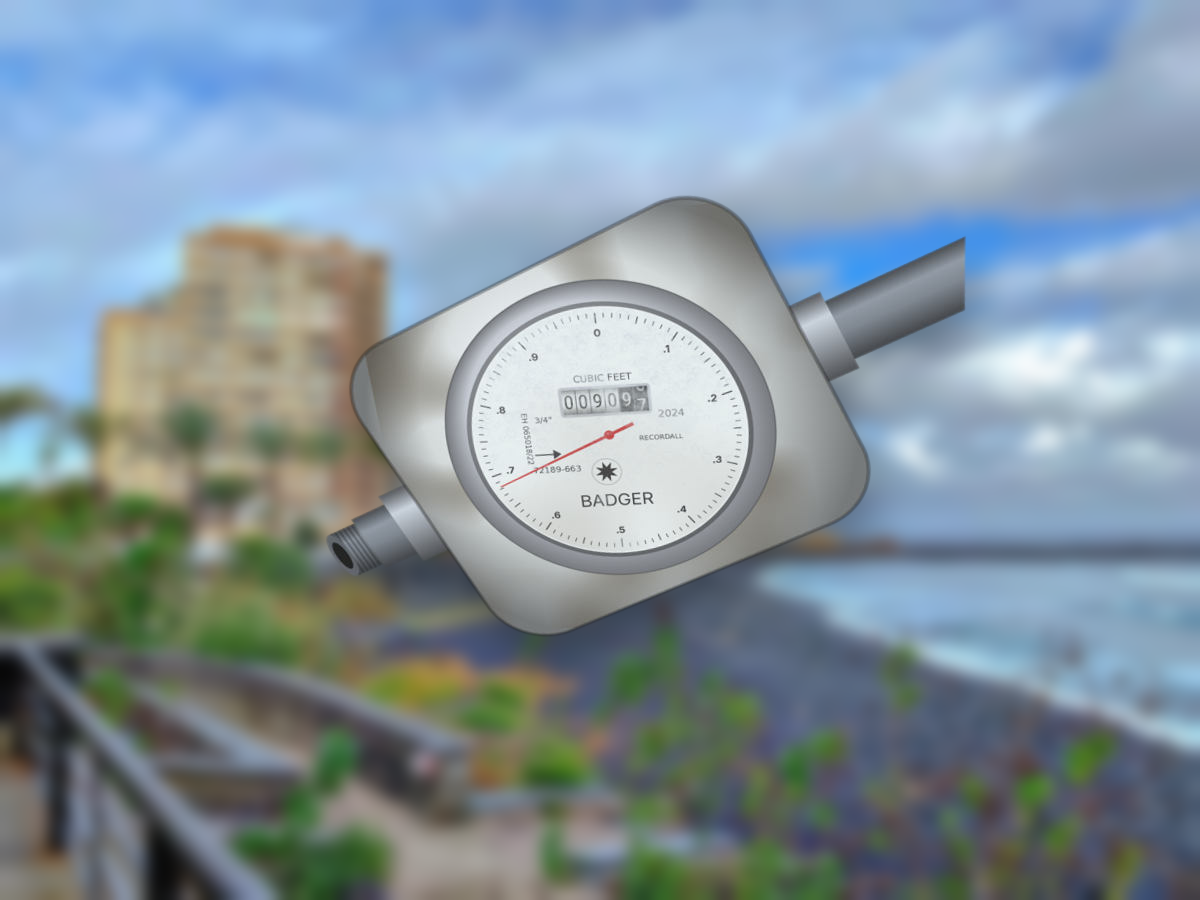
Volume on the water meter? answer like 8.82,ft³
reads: 9096.68,ft³
